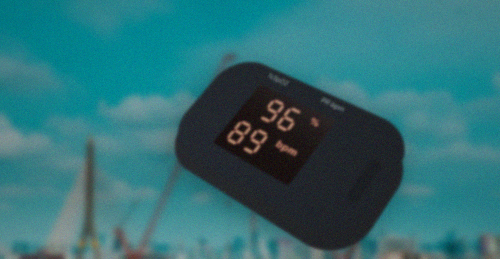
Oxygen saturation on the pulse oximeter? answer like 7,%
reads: 96,%
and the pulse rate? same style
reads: 89,bpm
